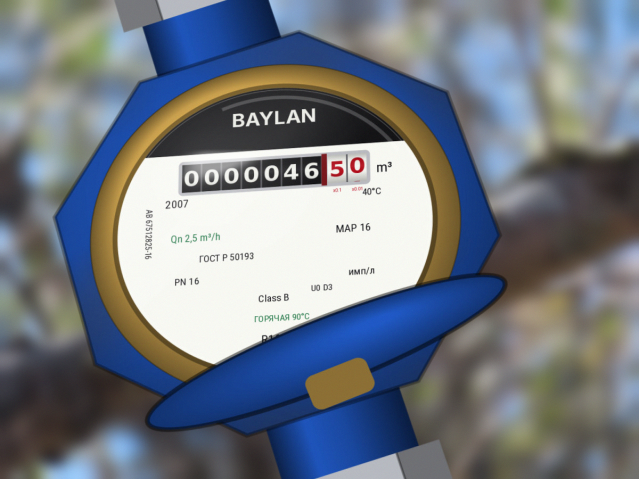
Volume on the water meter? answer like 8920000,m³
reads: 46.50,m³
